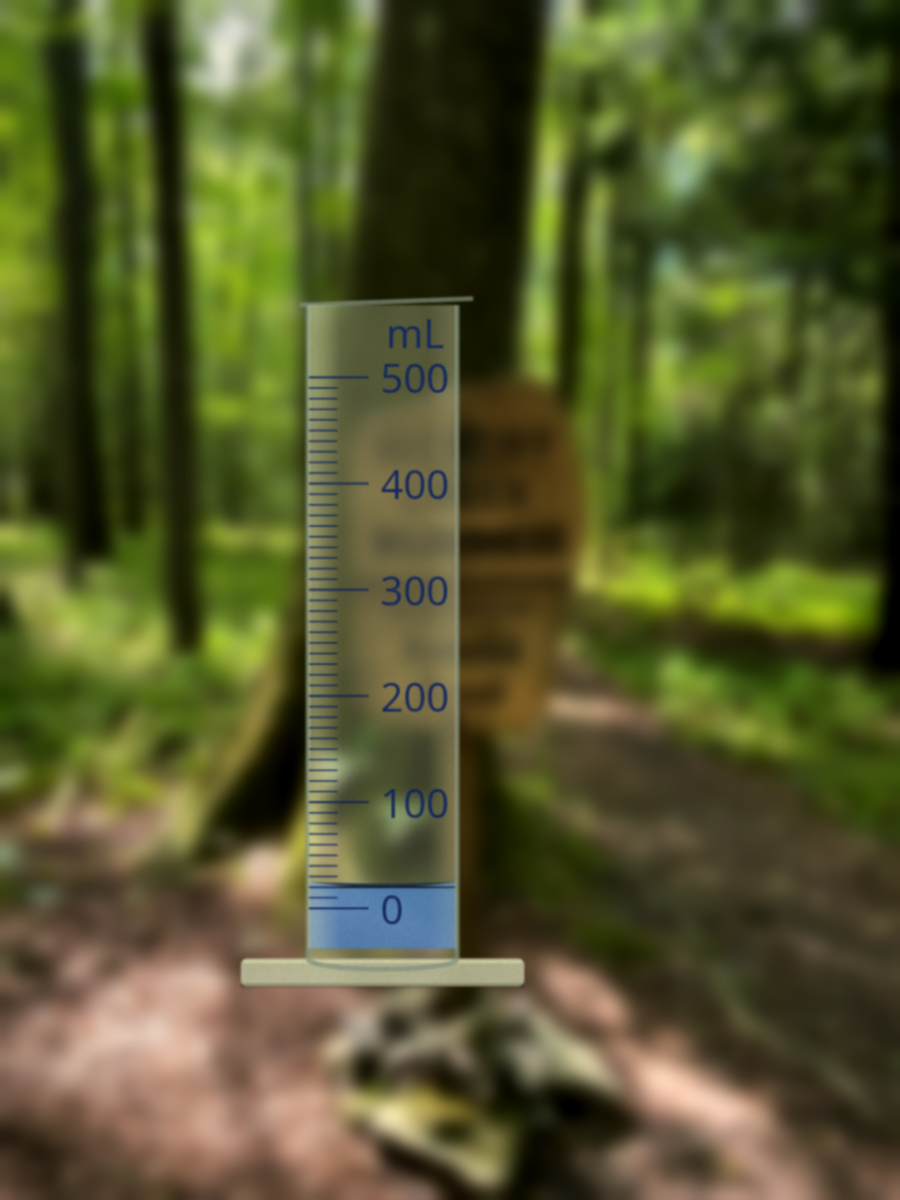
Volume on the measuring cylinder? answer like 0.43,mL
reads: 20,mL
